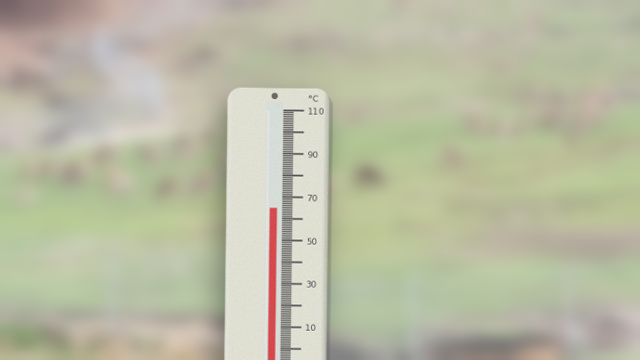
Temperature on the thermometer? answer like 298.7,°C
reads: 65,°C
